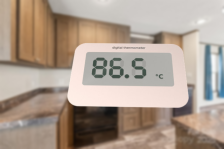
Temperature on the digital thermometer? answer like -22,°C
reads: 86.5,°C
